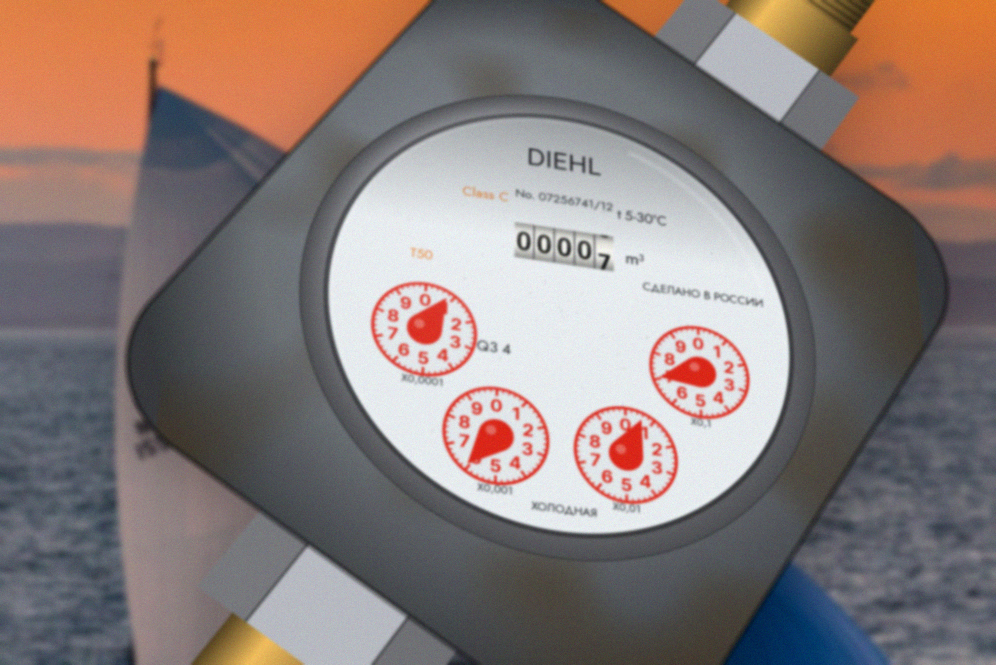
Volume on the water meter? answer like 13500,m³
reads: 6.7060,m³
